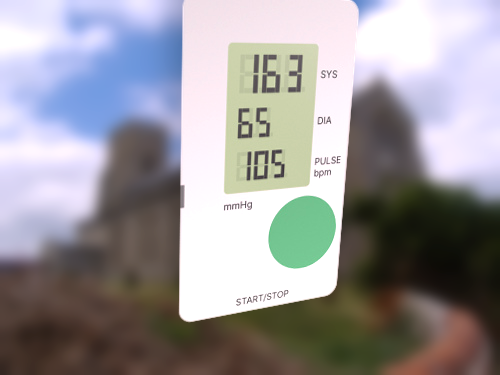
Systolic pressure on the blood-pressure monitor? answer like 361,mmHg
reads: 163,mmHg
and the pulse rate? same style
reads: 105,bpm
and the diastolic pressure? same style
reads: 65,mmHg
